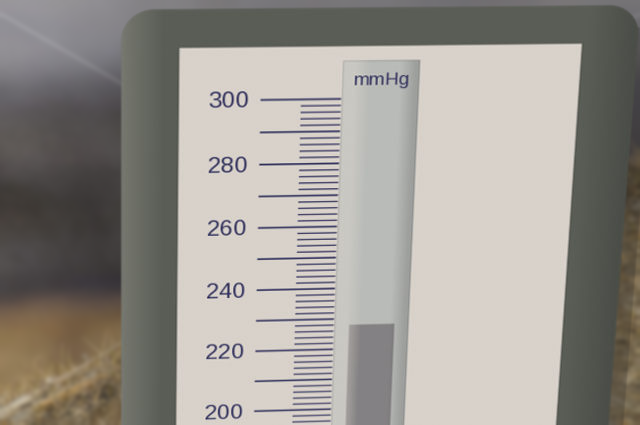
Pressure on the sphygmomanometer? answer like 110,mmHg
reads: 228,mmHg
